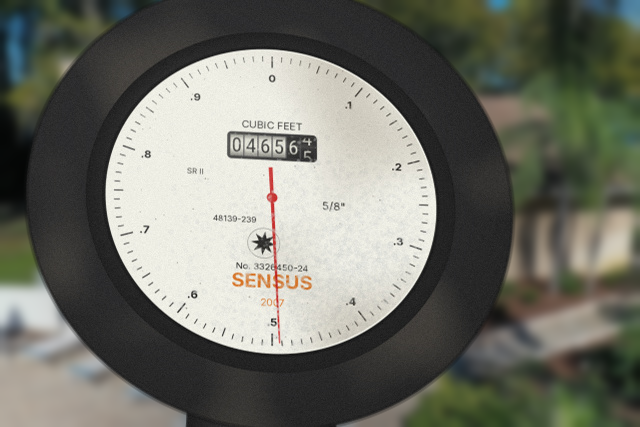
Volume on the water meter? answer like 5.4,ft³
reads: 46564.49,ft³
